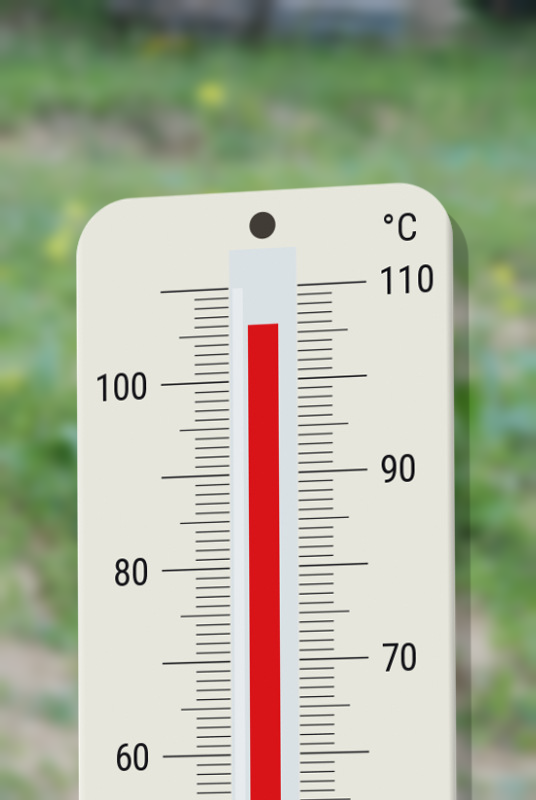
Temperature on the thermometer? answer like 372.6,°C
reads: 106,°C
